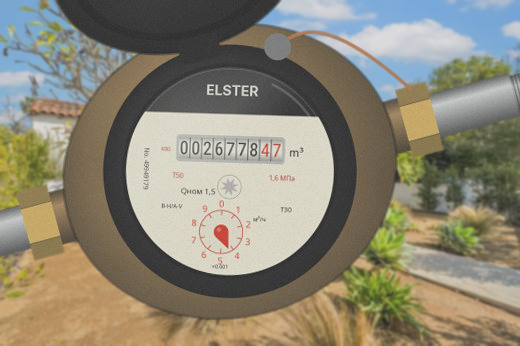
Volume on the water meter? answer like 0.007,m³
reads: 26778.474,m³
